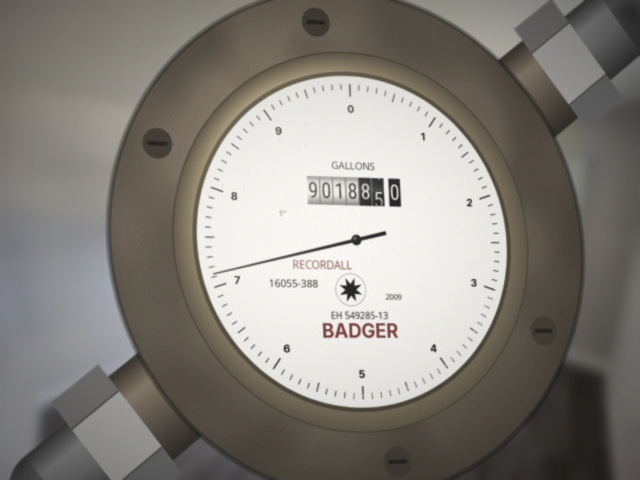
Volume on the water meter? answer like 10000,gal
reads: 9018847.1,gal
